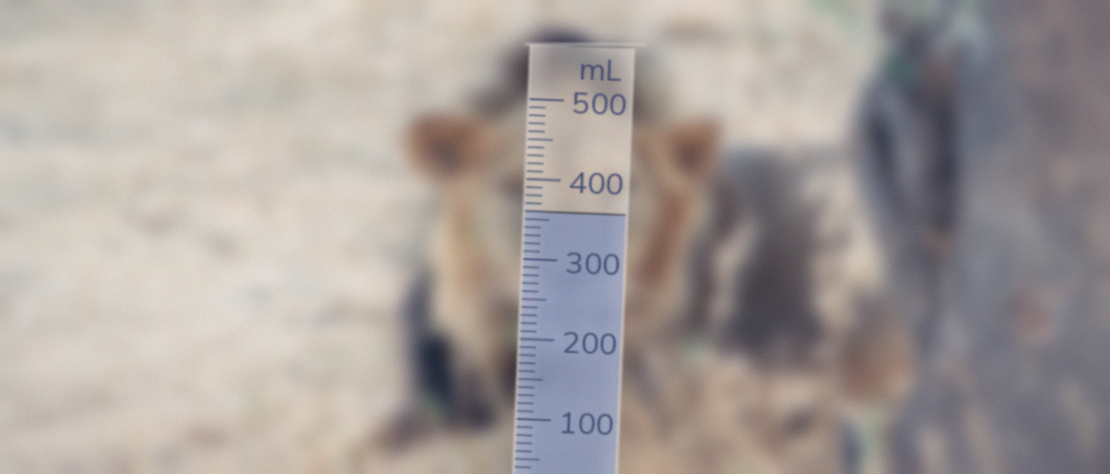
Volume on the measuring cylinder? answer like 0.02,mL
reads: 360,mL
